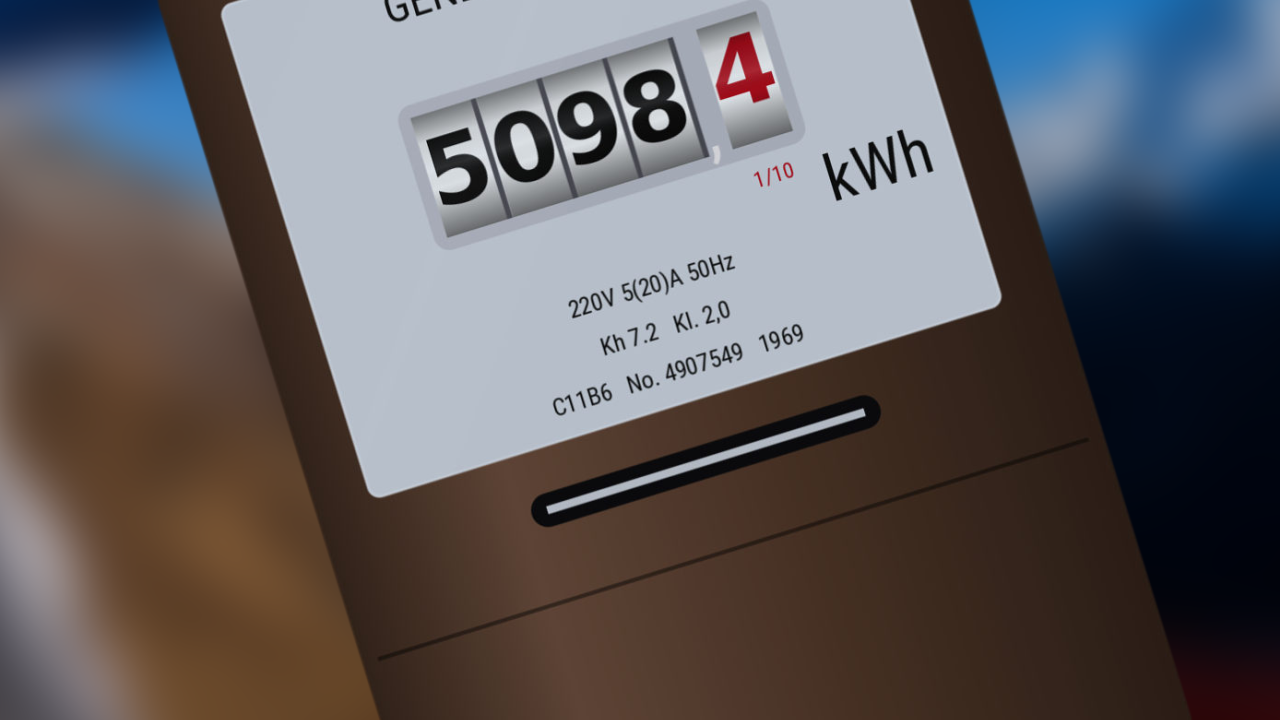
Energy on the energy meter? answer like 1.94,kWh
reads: 5098.4,kWh
